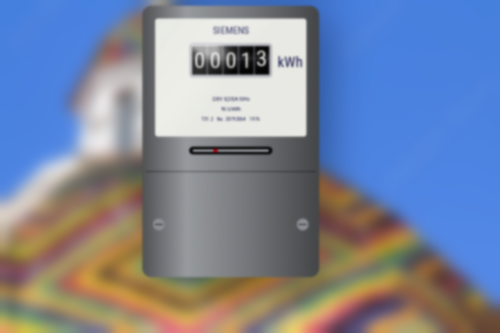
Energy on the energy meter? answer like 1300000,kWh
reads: 13,kWh
